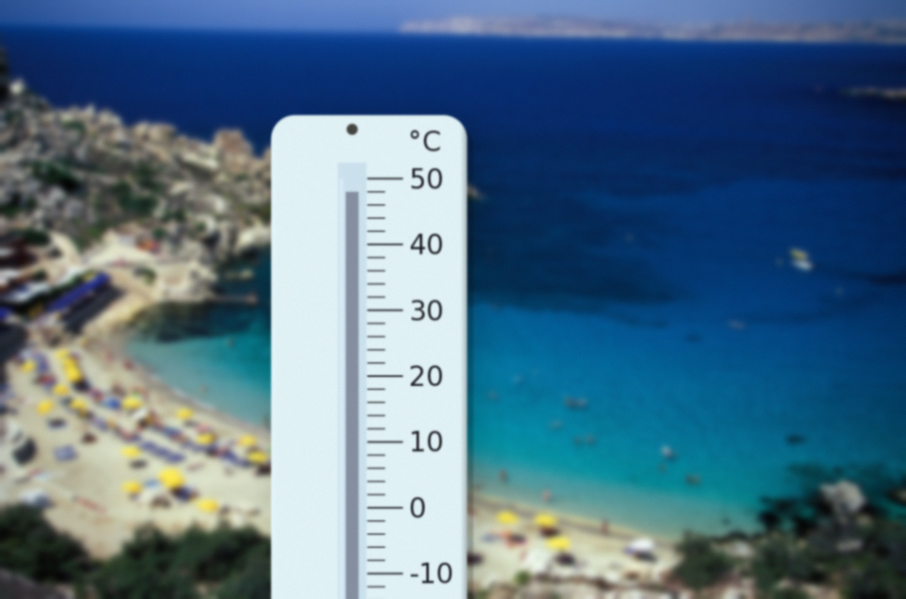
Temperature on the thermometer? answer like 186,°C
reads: 48,°C
